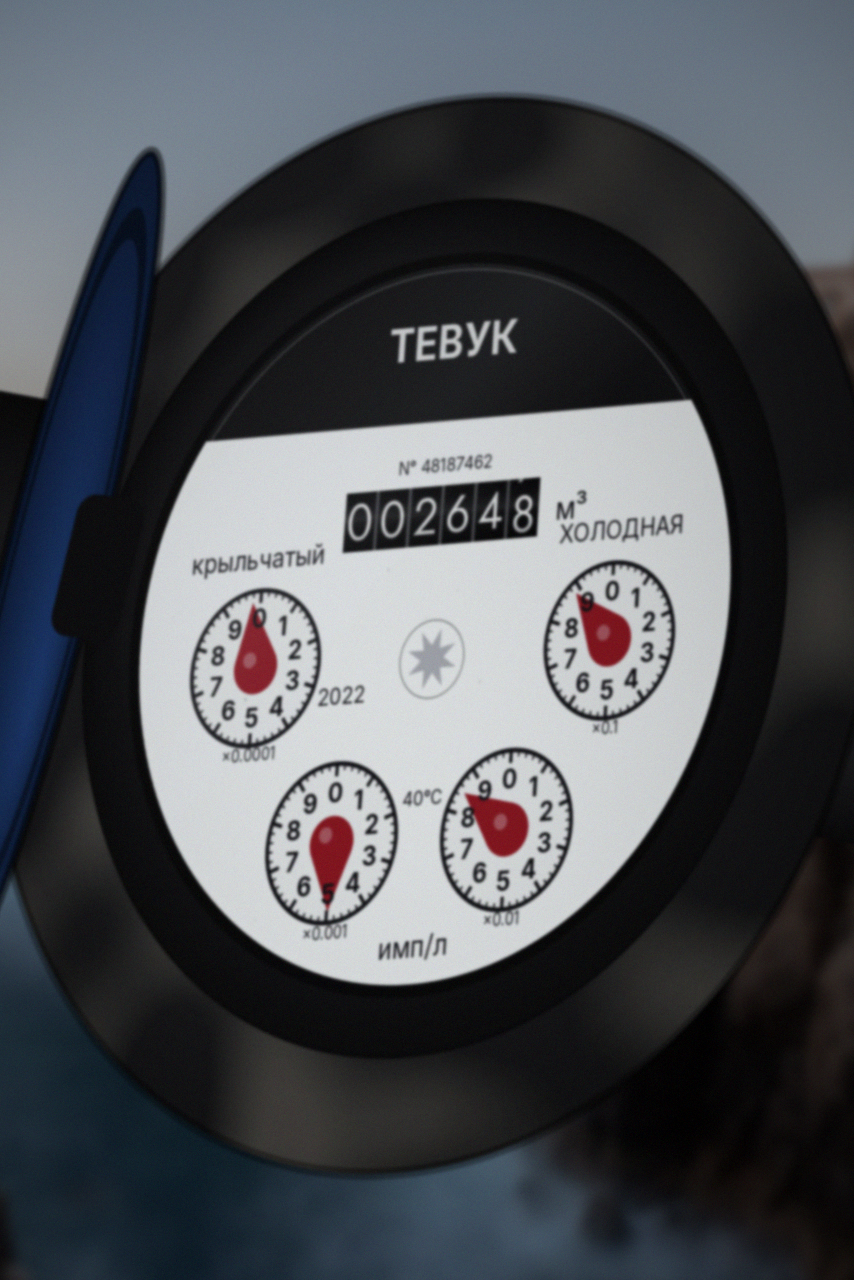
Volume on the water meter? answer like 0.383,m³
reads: 2647.8849,m³
